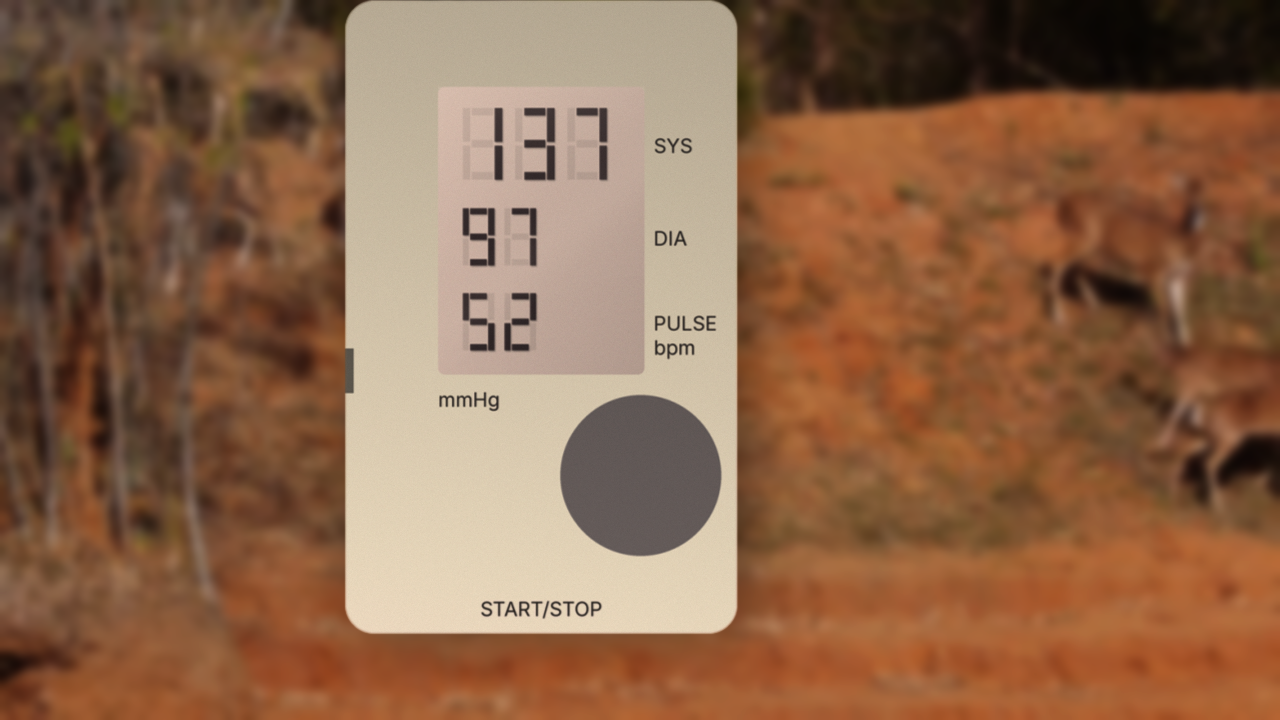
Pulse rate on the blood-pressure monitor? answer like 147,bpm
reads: 52,bpm
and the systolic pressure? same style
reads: 137,mmHg
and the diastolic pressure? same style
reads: 97,mmHg
